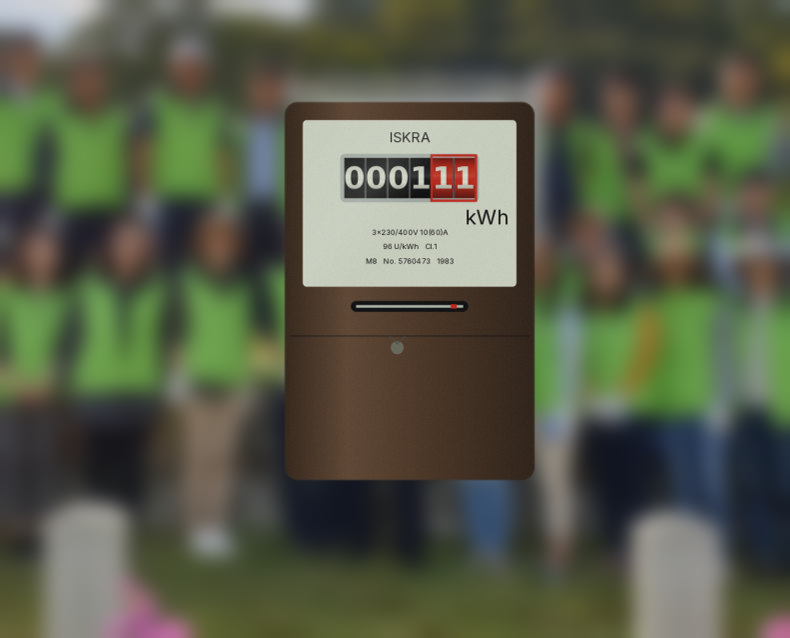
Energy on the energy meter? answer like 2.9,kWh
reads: 1.11,kWh
